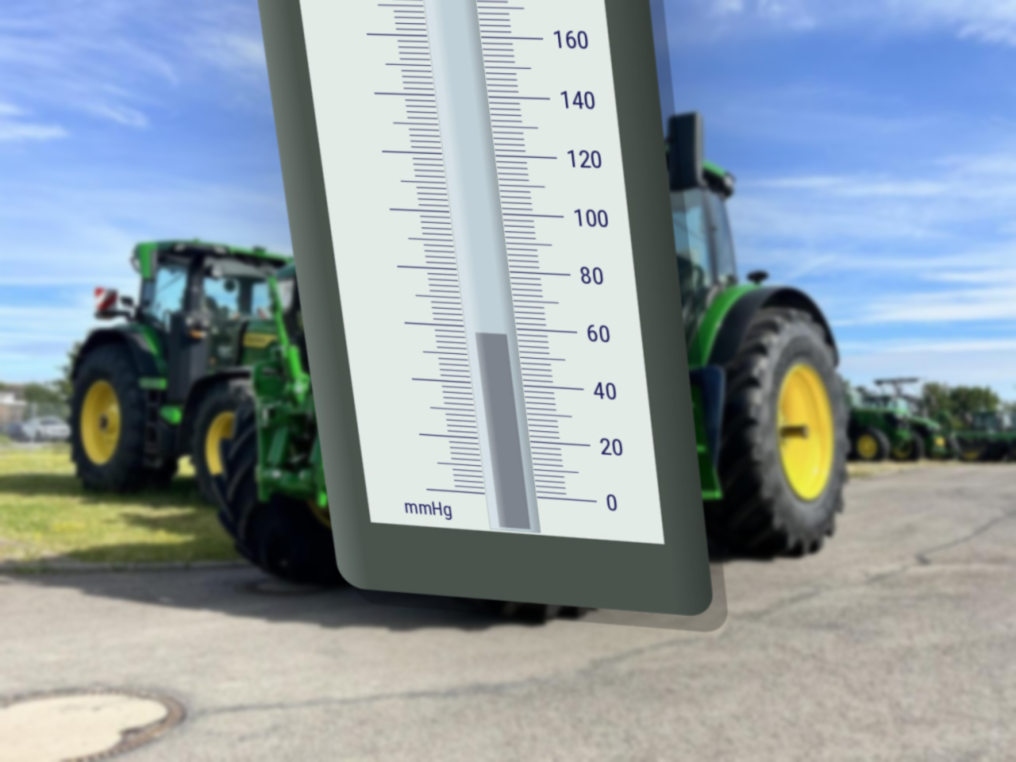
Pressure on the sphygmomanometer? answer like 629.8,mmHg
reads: 58,mmHg
